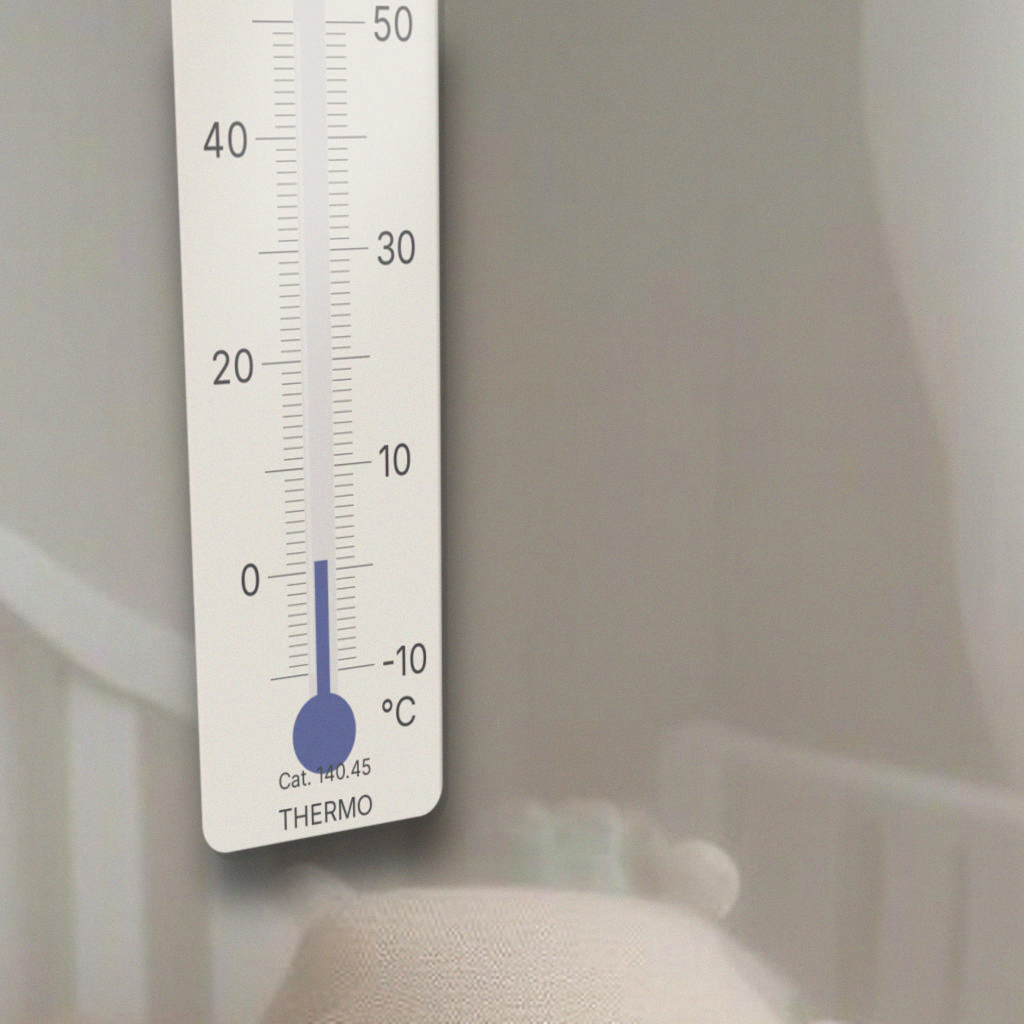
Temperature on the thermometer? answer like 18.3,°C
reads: 1,°C
